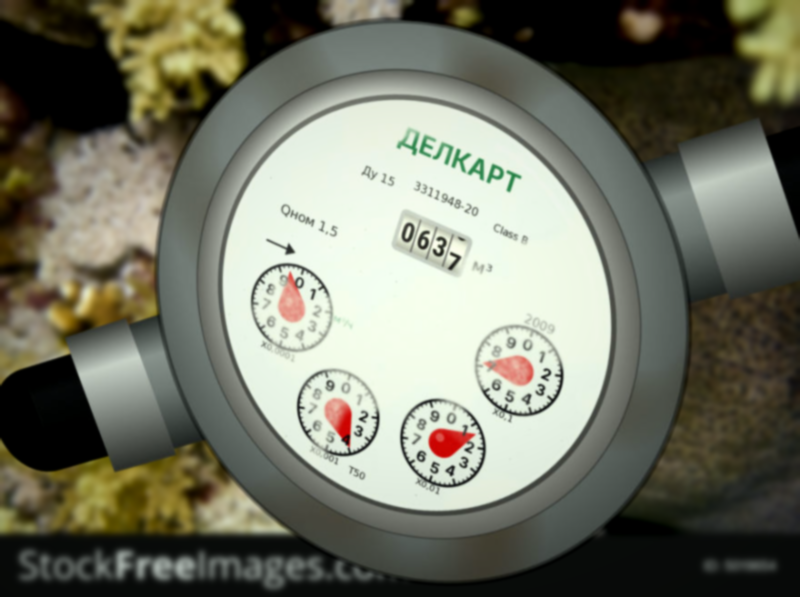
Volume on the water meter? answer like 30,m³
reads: 636.7139,m³
